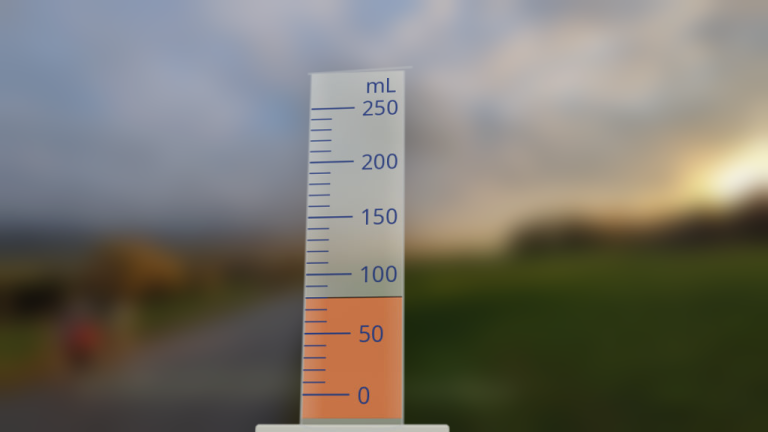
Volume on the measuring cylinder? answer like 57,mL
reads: 80,mL
